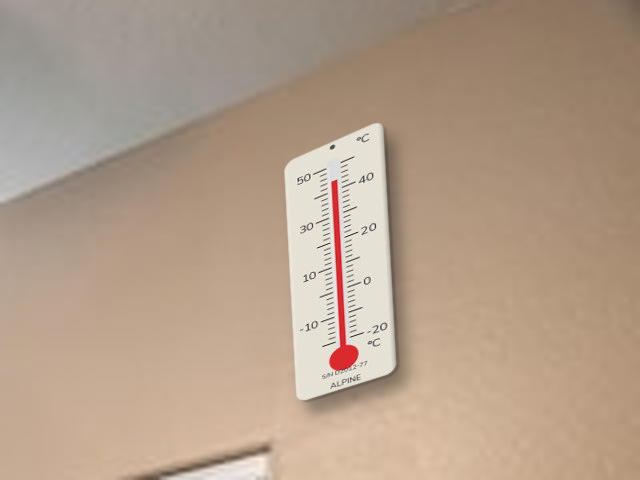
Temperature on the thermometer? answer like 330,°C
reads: 44,°C
